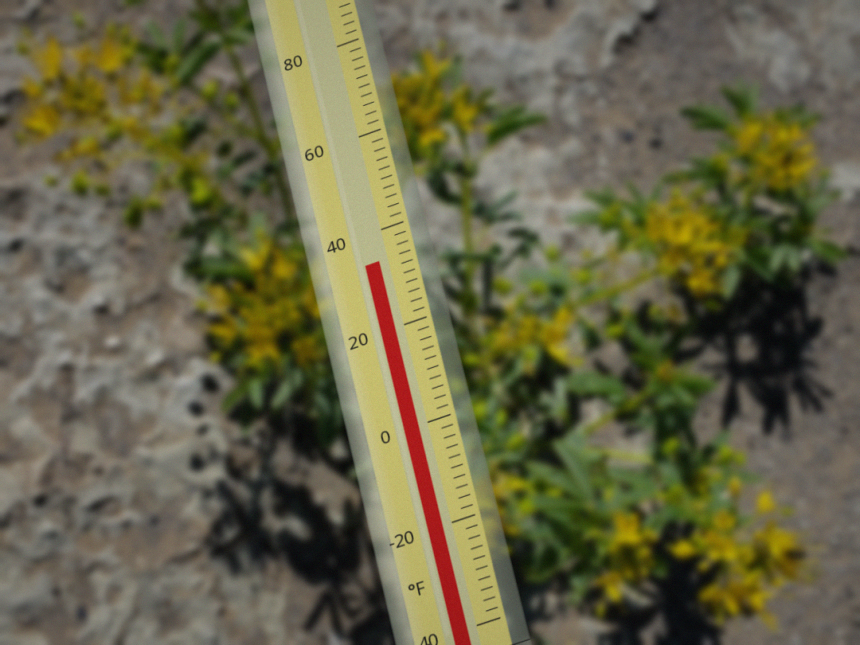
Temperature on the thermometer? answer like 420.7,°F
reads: 34,°F
